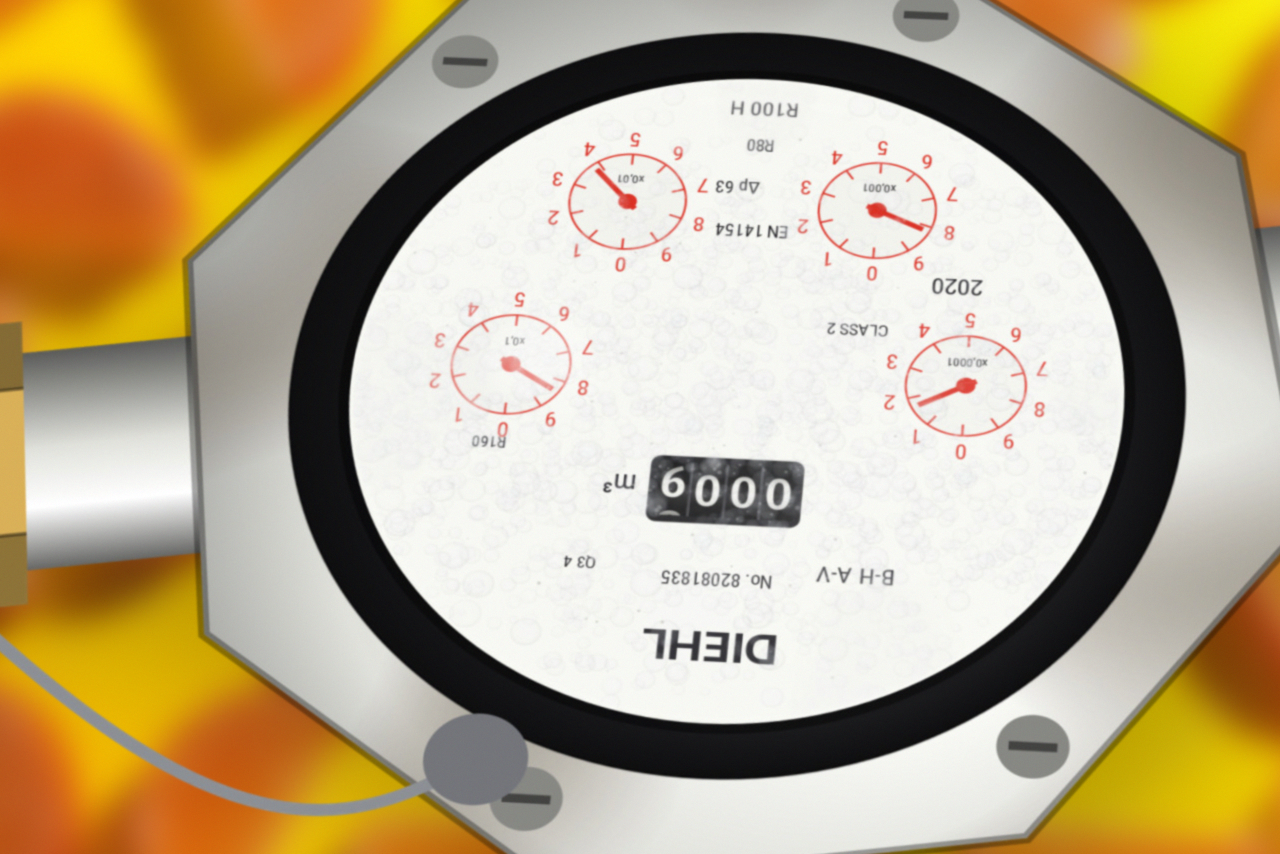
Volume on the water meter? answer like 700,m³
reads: 8.8381,m³
